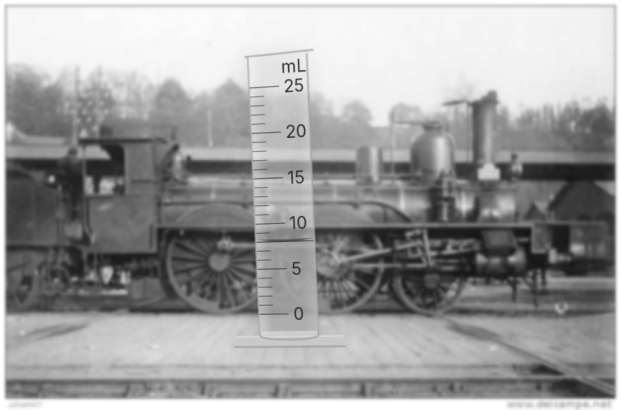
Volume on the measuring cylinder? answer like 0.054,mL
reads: 8,mL
